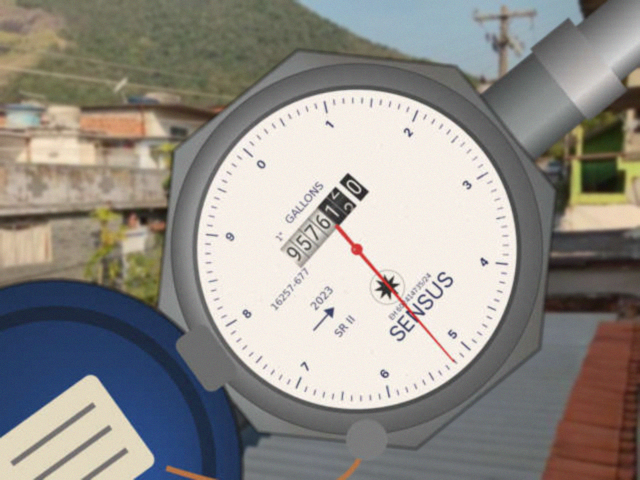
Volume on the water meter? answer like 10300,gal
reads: 9576125.2,gal
